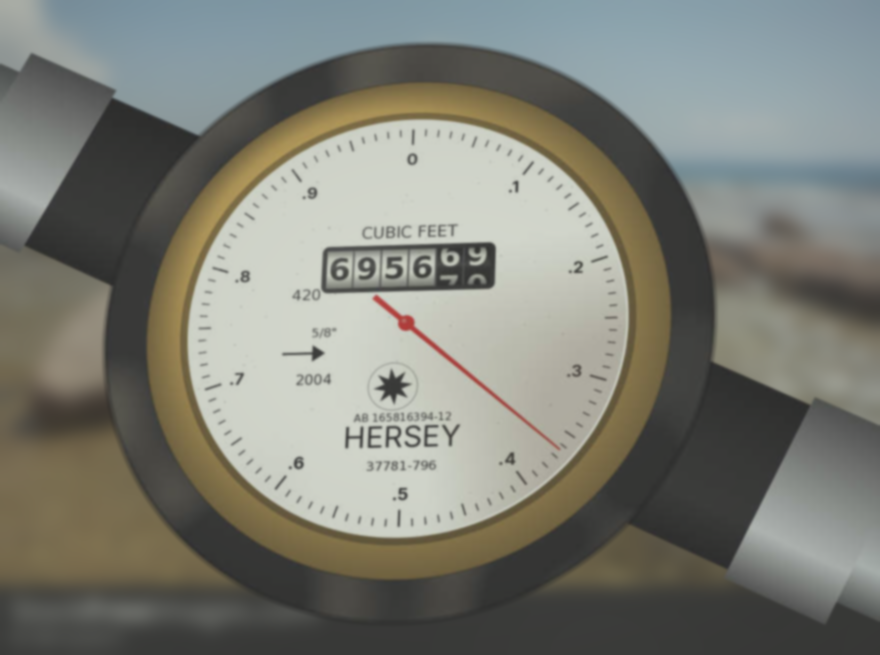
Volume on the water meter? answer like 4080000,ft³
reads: 695669.36,ft³
